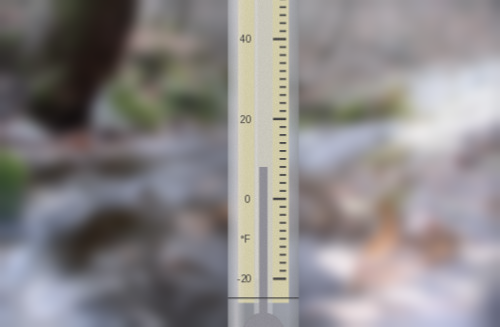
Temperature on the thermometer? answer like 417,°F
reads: 8,°F
